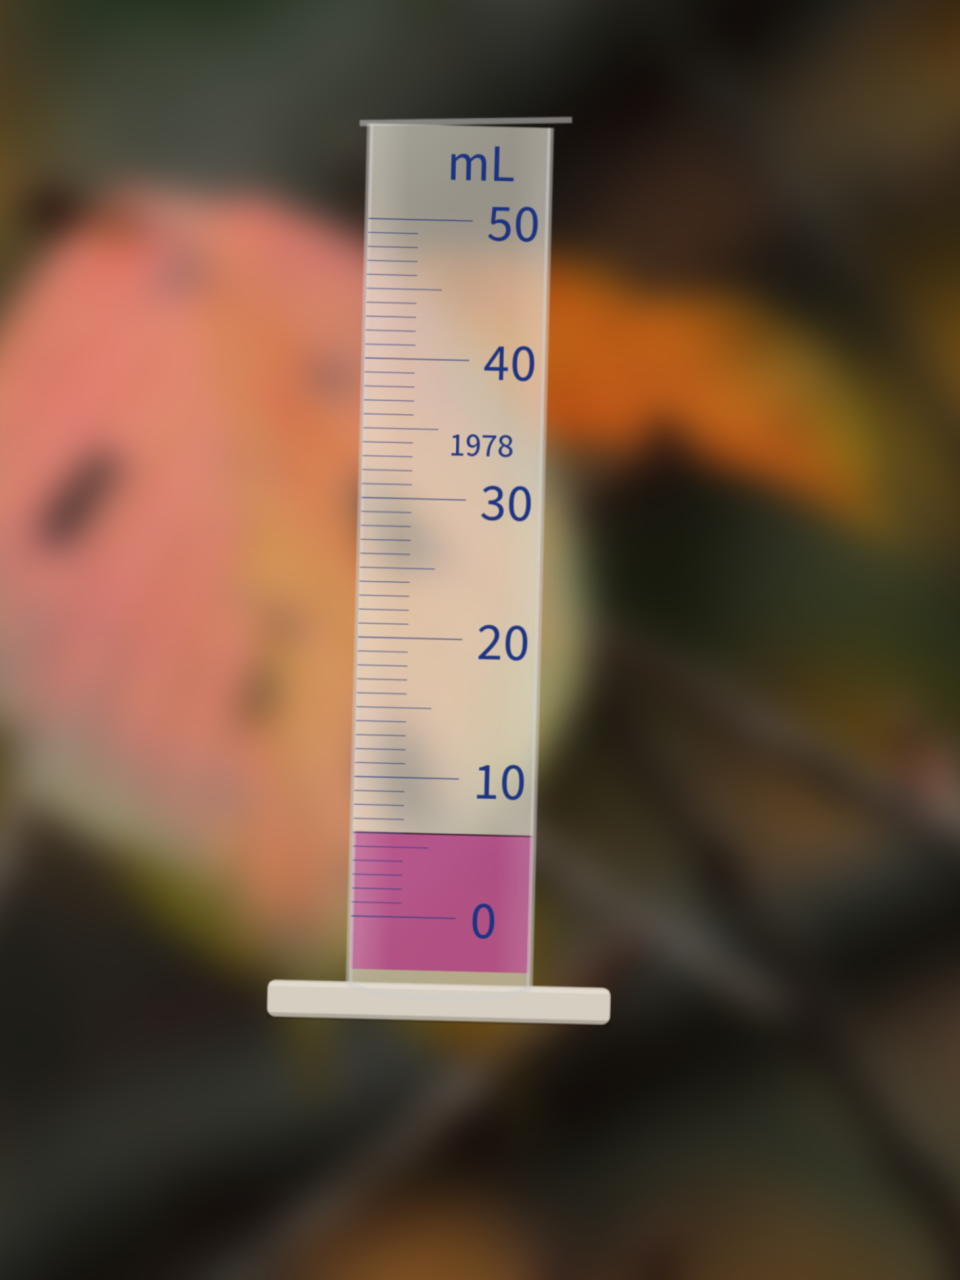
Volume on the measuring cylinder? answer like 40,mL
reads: 6,mL
